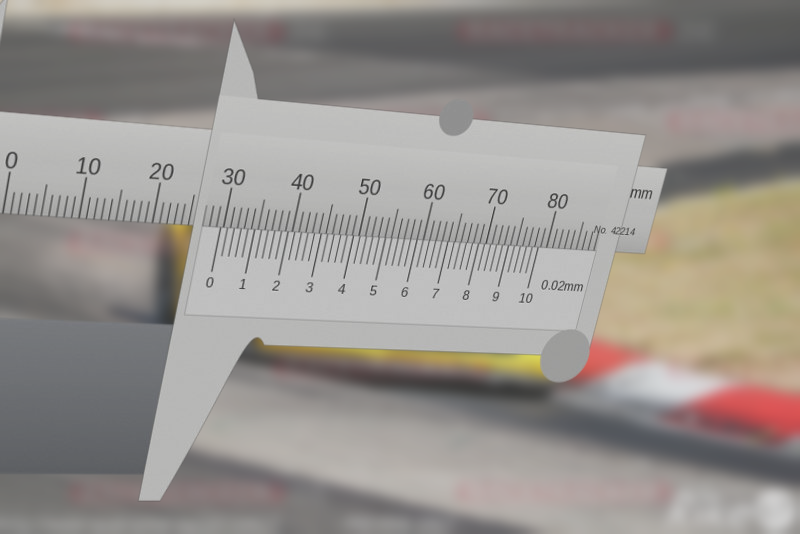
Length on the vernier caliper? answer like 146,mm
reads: 29.6,mm
